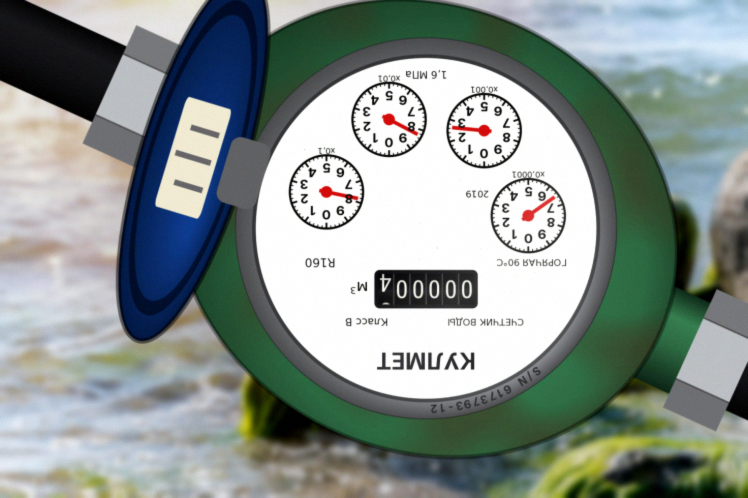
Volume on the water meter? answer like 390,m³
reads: 3.7826,m³
